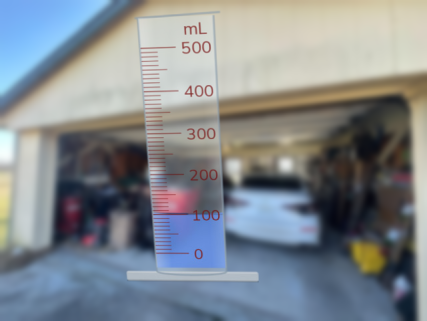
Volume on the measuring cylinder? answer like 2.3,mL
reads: 100,mL
